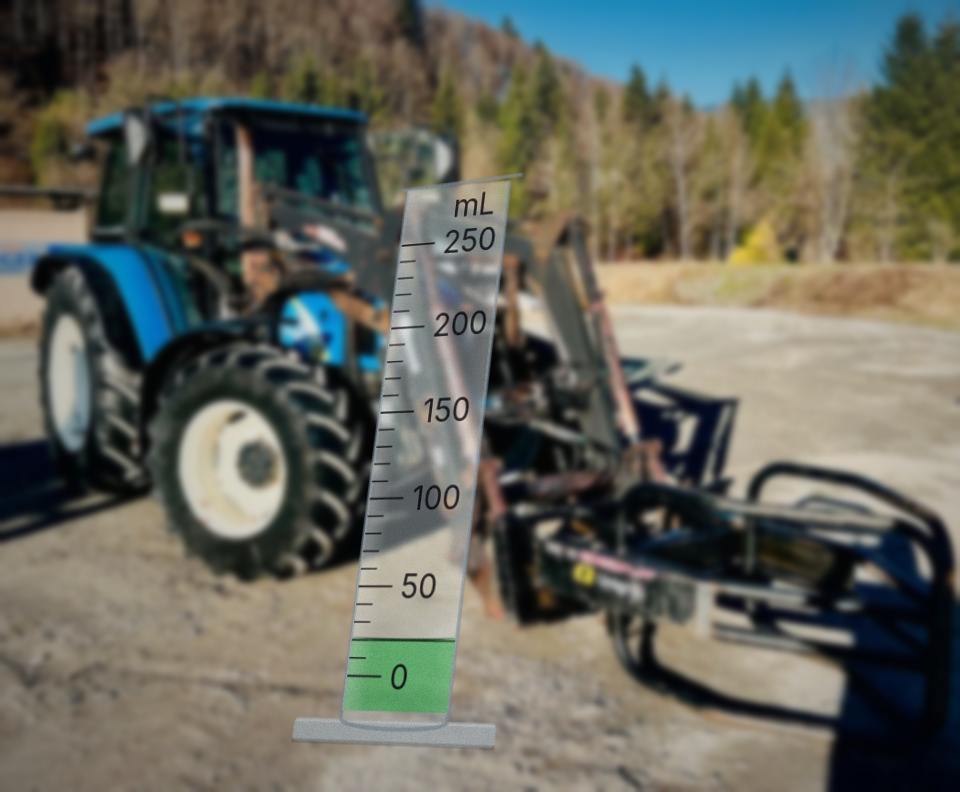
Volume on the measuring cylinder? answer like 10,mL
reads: 20,mL
